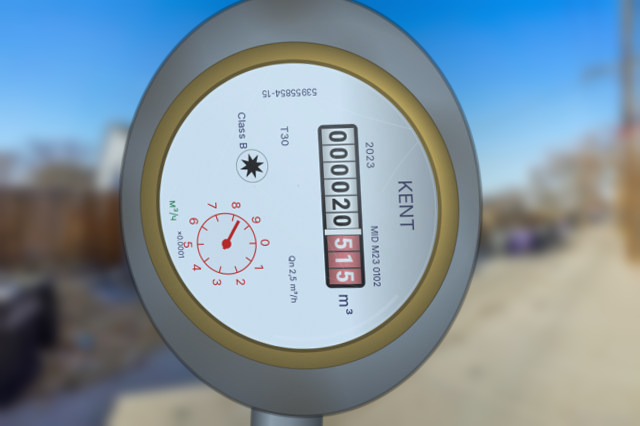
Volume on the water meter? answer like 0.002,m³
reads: 20.5158,m³
